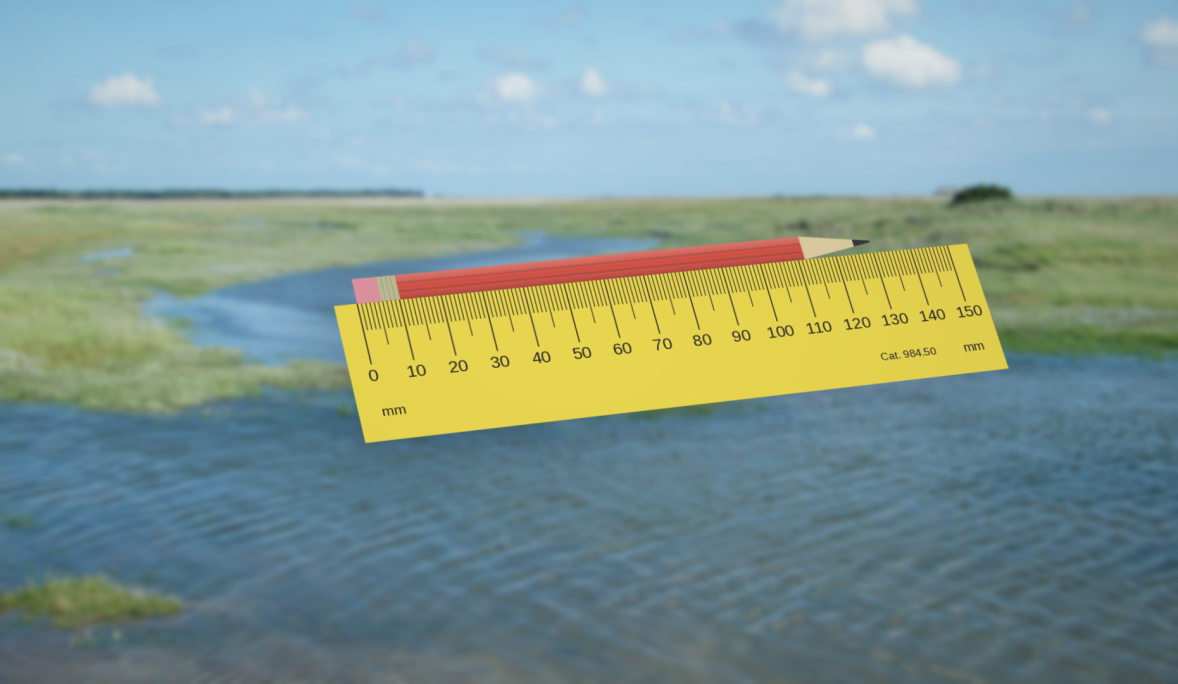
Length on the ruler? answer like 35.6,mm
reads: 130,mm
